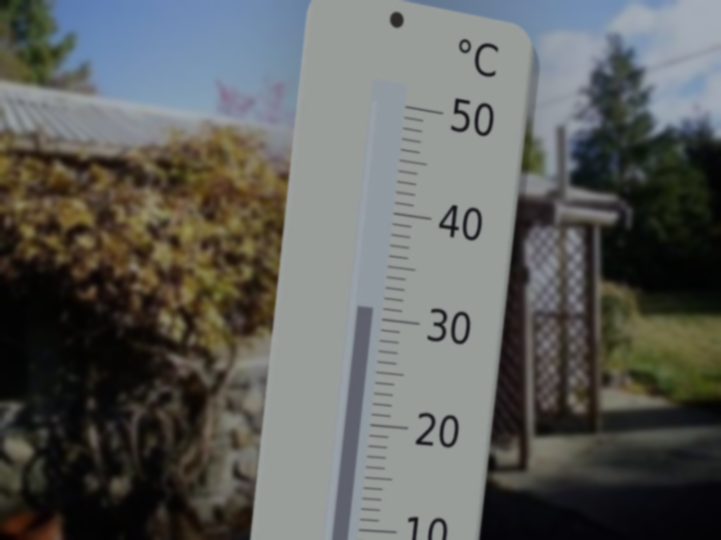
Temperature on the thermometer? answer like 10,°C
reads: 31,°C
